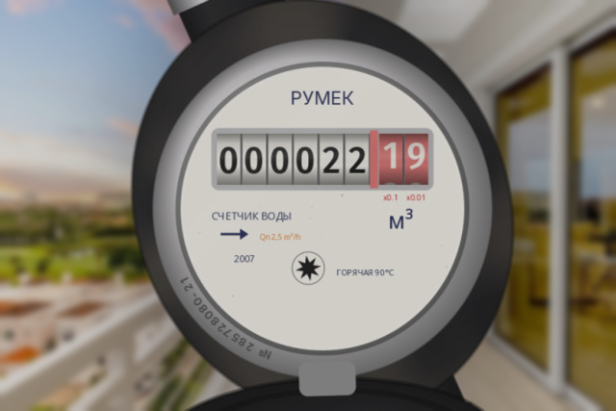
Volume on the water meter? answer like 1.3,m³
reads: 22.19,m³
